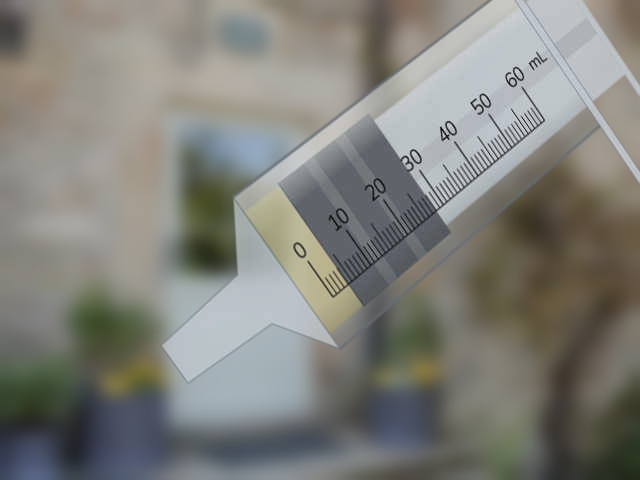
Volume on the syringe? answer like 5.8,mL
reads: 4,mL
